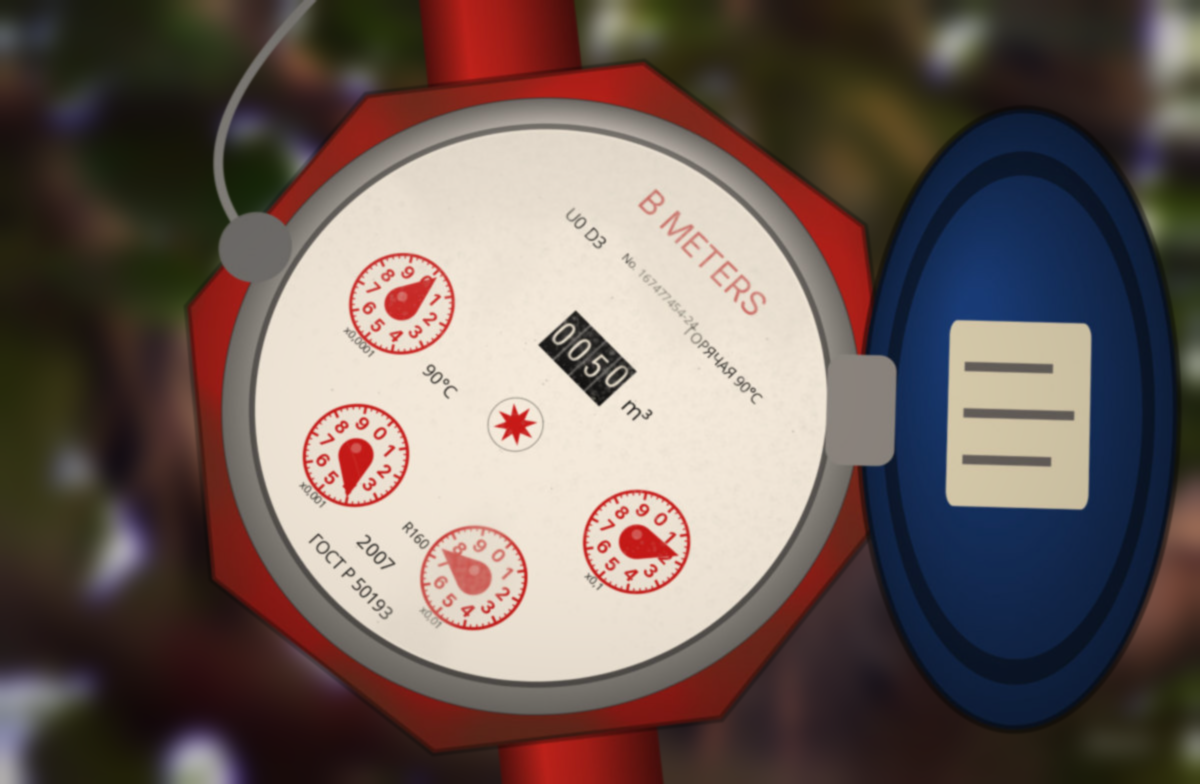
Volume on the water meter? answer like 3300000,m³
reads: 50.1740,m³
